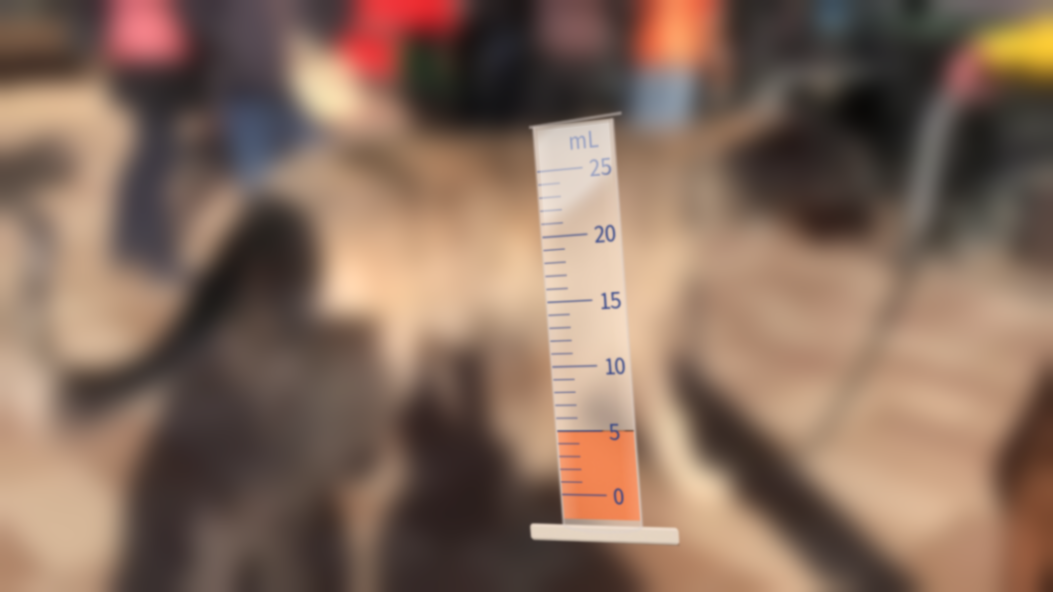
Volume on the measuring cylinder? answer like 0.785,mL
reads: 5,mL
